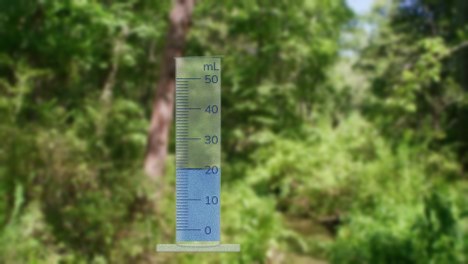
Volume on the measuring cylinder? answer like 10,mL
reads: 20,mL
